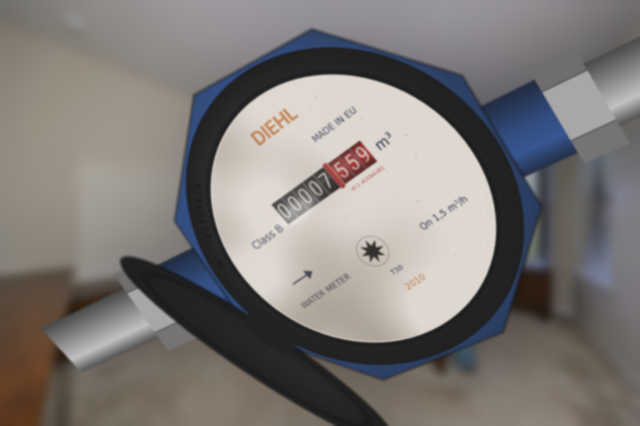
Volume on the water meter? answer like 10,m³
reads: 7.559,m³
